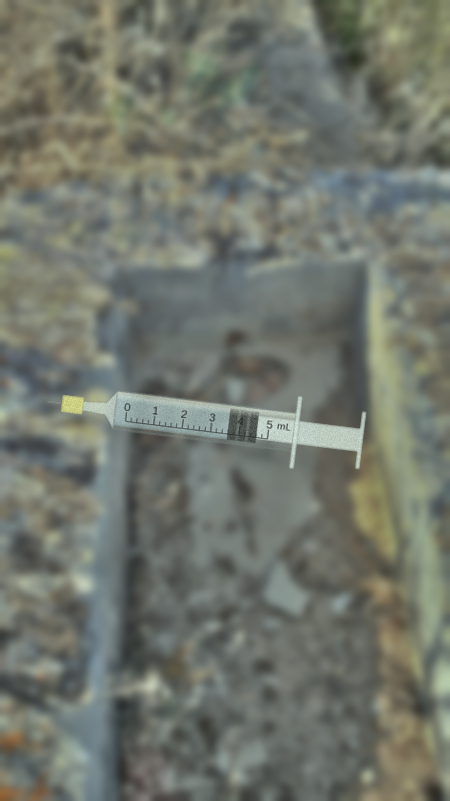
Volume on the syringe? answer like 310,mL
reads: 3.6,mL
